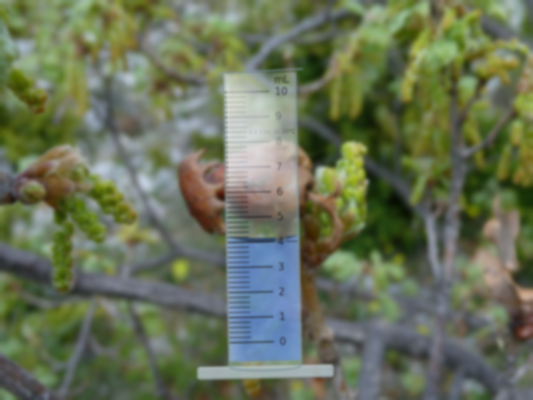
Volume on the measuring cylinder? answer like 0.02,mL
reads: 4,mL
